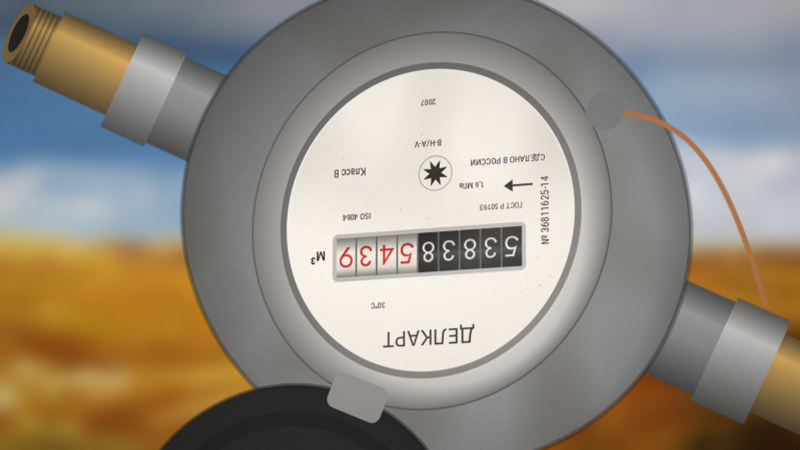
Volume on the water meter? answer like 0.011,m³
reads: 53838.5439,m³
